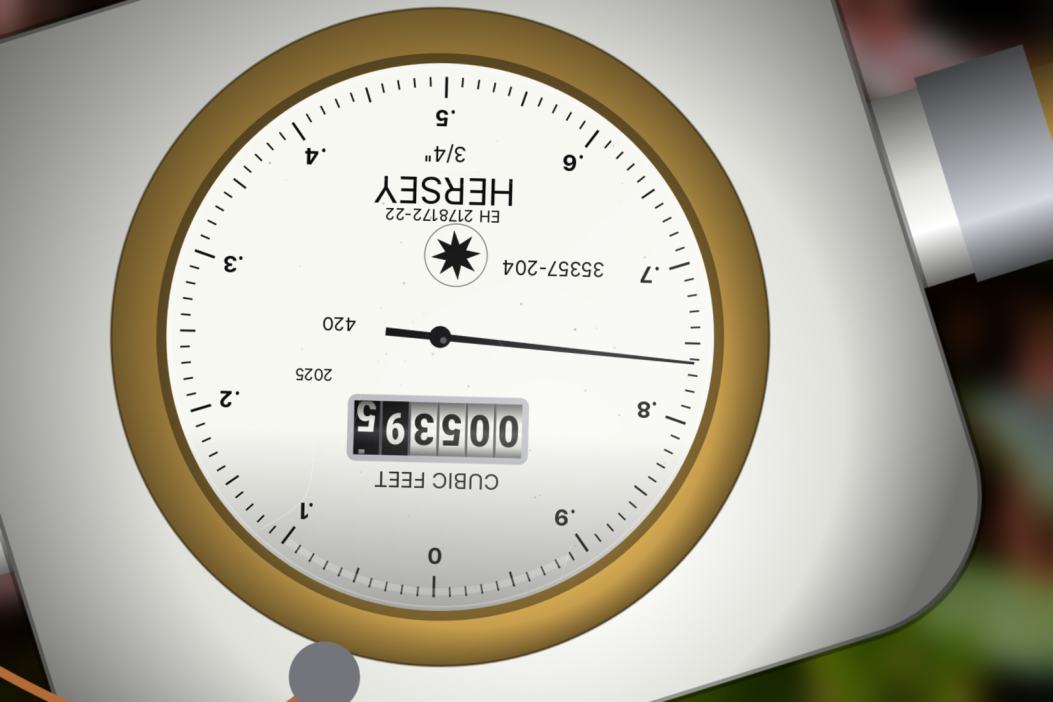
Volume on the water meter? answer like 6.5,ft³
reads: 5394.76,ft³
